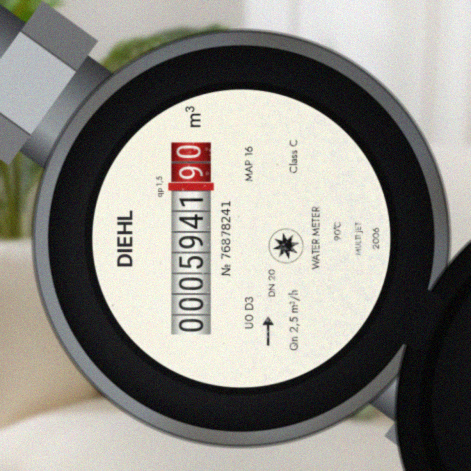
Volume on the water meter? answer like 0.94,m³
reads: 5941.90,m³
